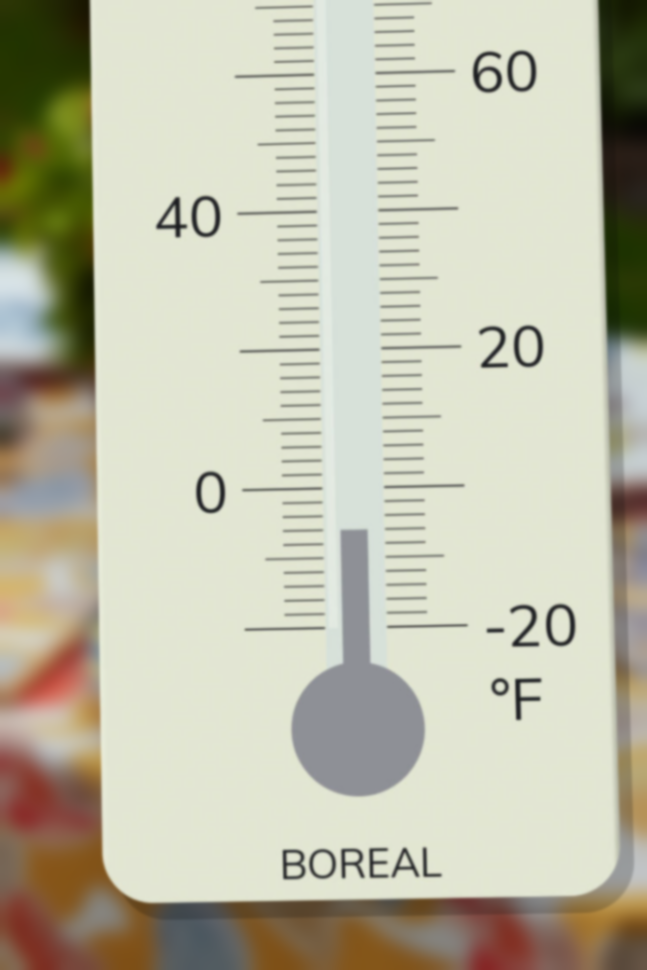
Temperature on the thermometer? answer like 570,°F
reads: -6,°F
